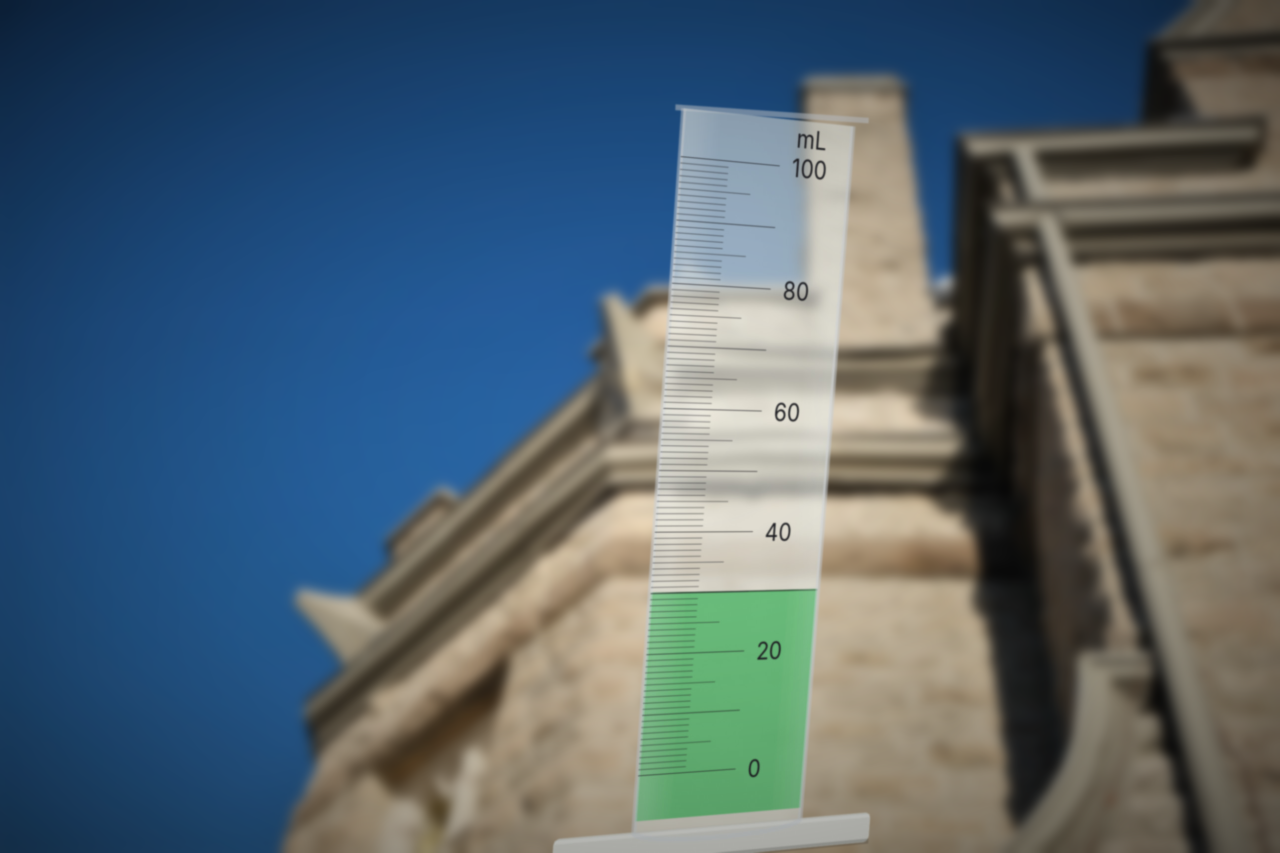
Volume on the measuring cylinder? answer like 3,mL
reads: 30,mL
